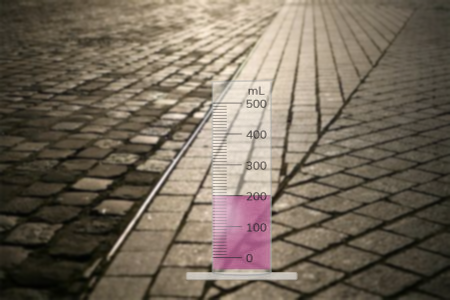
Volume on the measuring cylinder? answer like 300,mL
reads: 200,mL
